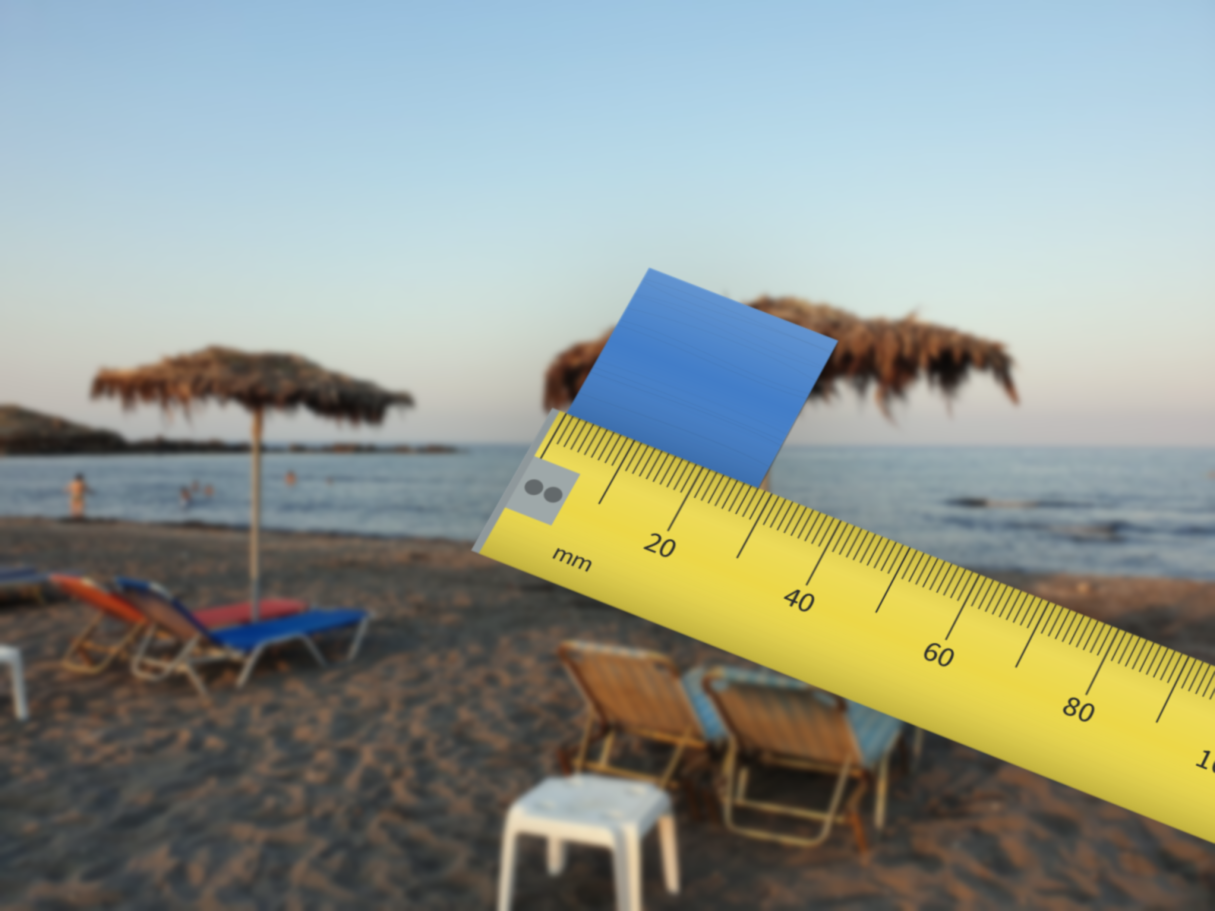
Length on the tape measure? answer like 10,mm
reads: 28,mm
